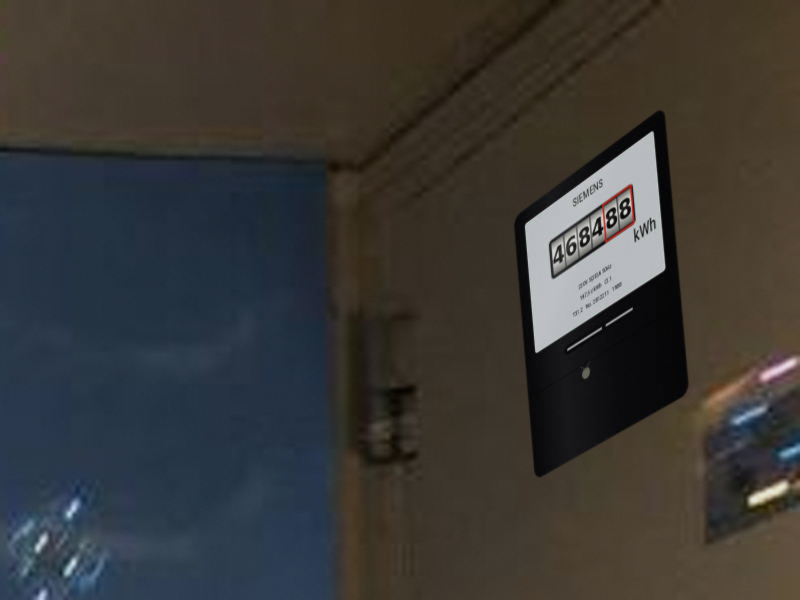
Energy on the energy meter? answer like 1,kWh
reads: 4684.88,kWh
